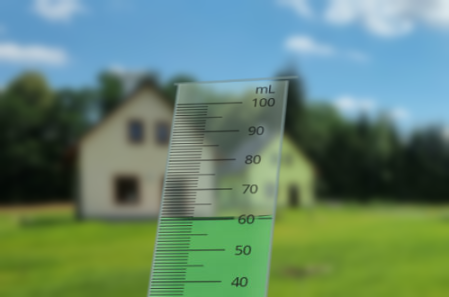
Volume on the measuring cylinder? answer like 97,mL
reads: 60,mL
